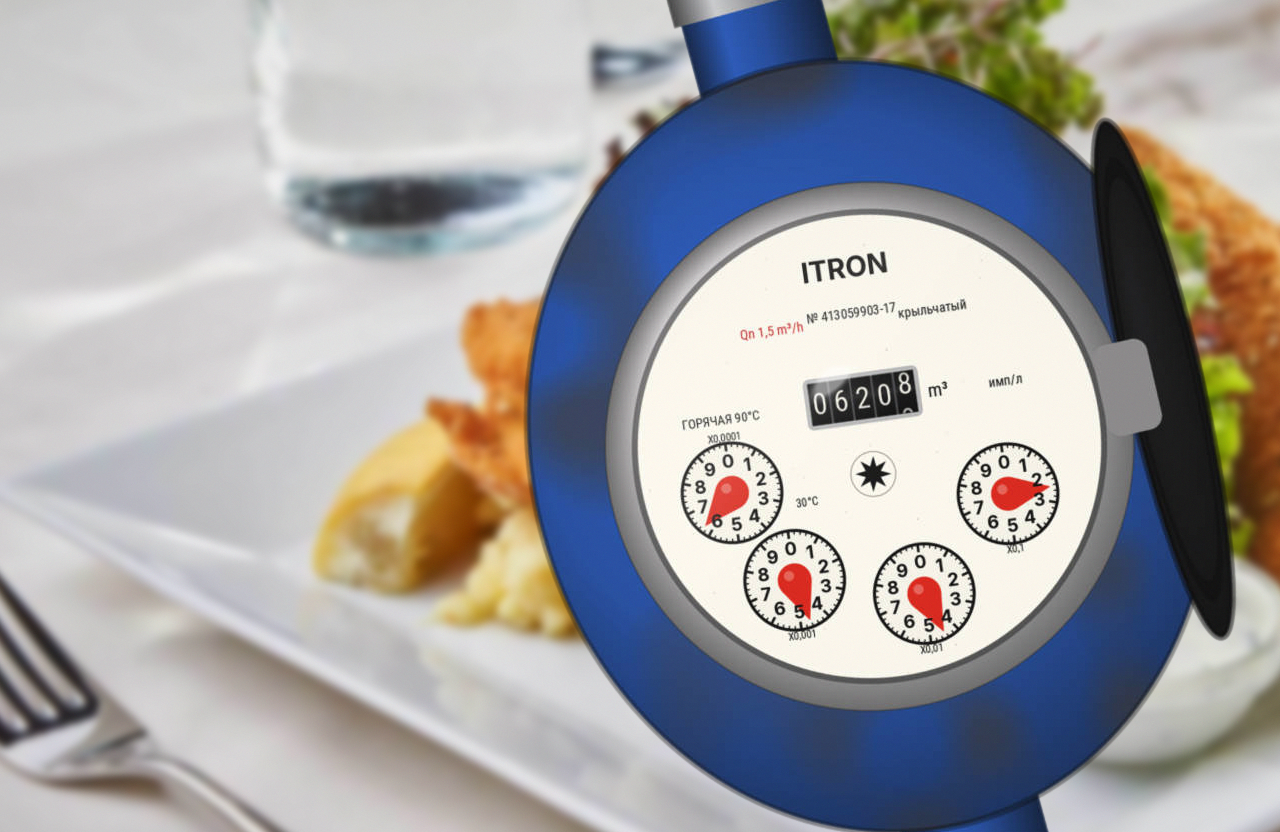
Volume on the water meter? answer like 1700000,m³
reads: 6208.2446,m³
